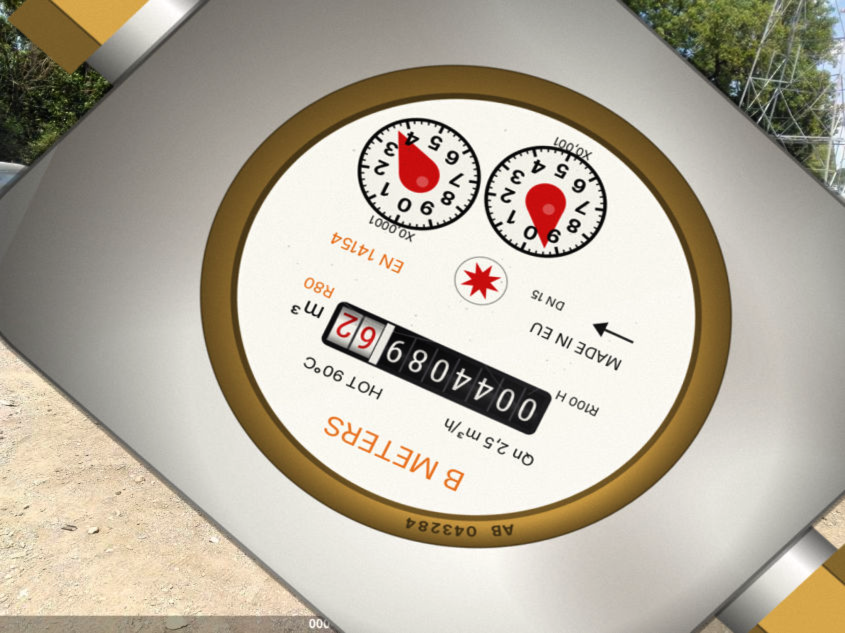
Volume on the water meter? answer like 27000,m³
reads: 44089.6193,m³
